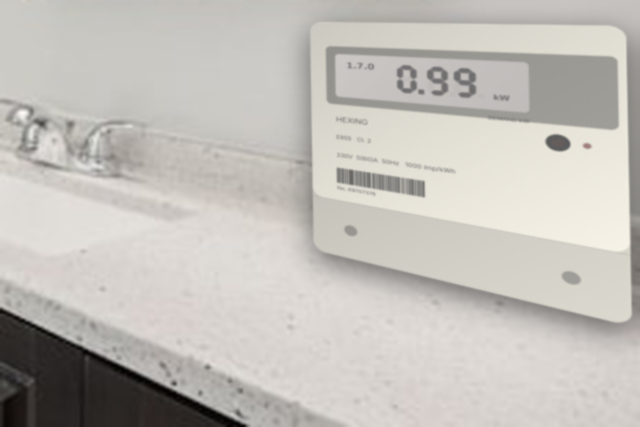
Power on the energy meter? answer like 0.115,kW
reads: 0.99,kW
